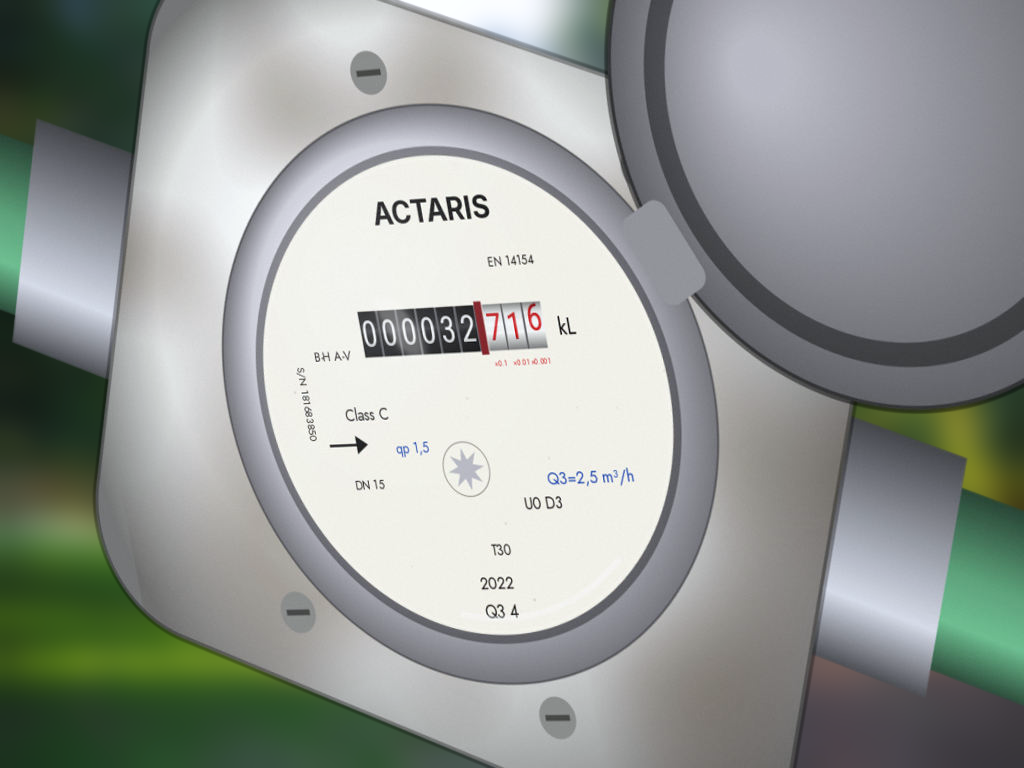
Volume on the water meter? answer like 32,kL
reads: 32.716,kL
